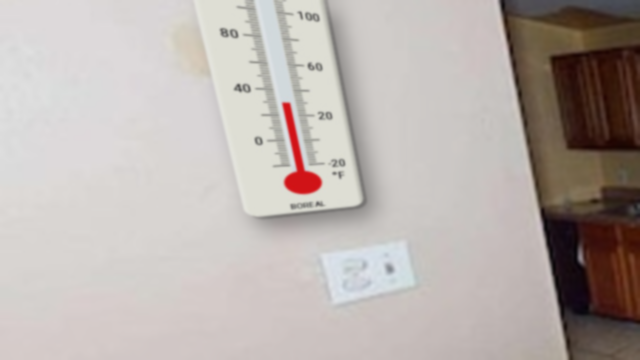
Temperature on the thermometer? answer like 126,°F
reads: 30,°F
